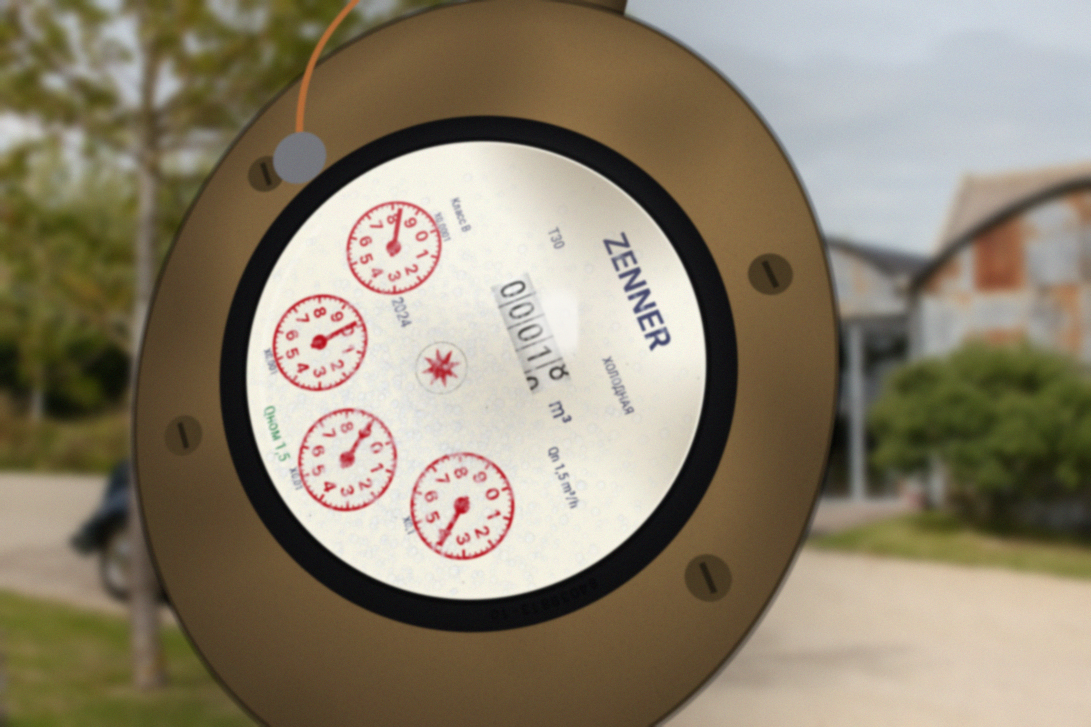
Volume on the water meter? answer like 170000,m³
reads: 18.3898,m³
